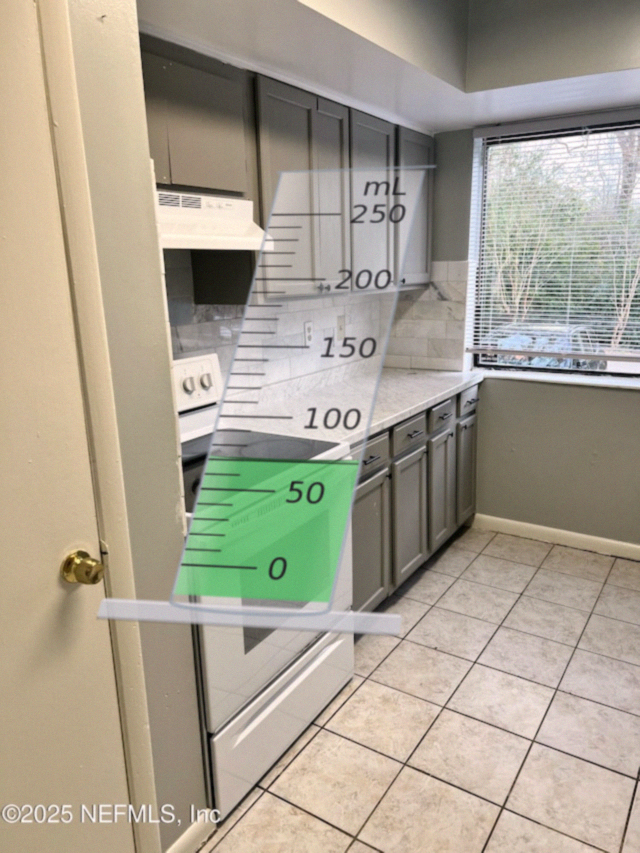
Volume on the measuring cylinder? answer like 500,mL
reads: 70,mL
